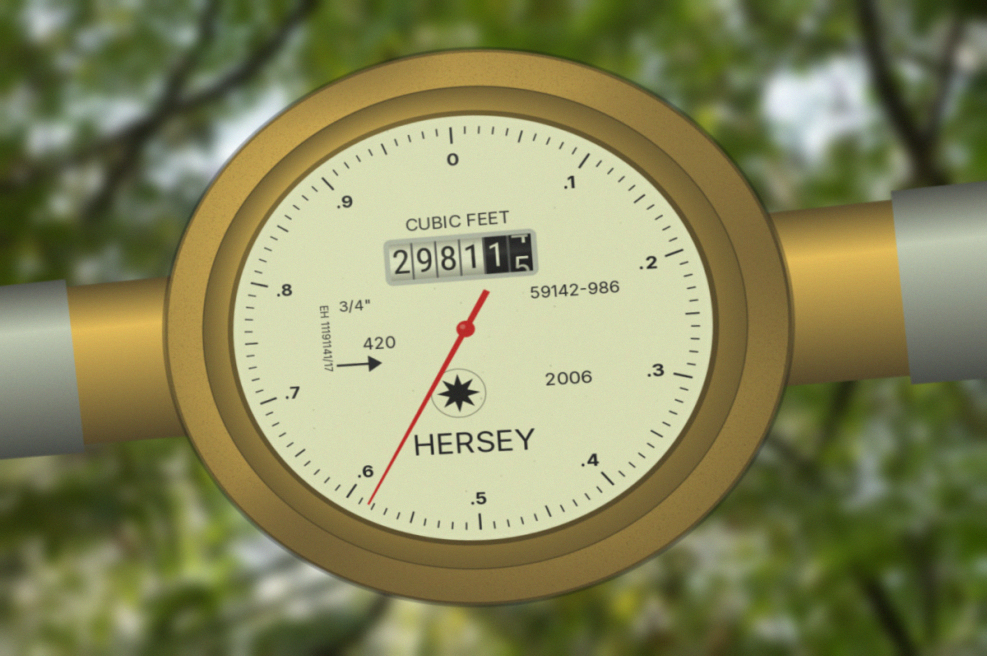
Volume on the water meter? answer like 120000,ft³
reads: 298114.58,ft³
